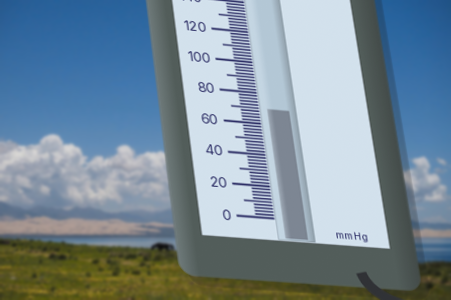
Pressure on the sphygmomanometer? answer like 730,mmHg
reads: 70,mmHg
